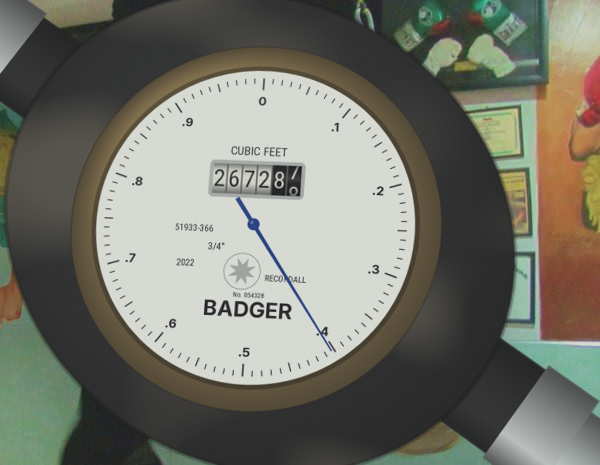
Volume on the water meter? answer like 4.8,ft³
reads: 267287.40,ft³
